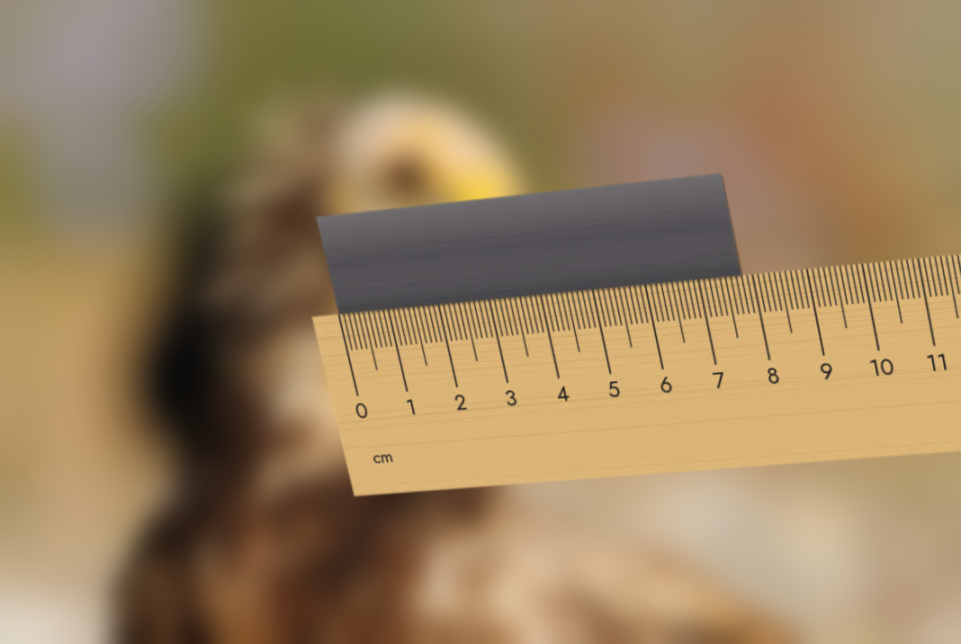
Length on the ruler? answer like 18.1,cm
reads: 7.8,cm
